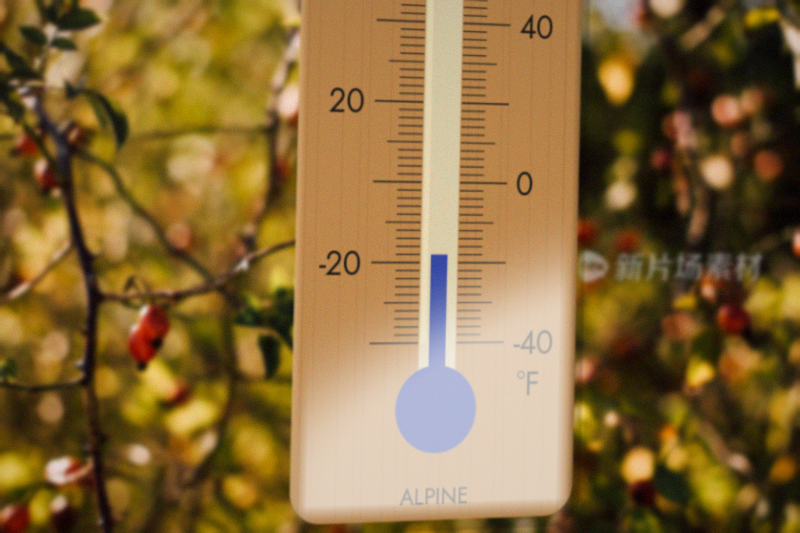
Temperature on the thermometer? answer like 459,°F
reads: -18,°F
